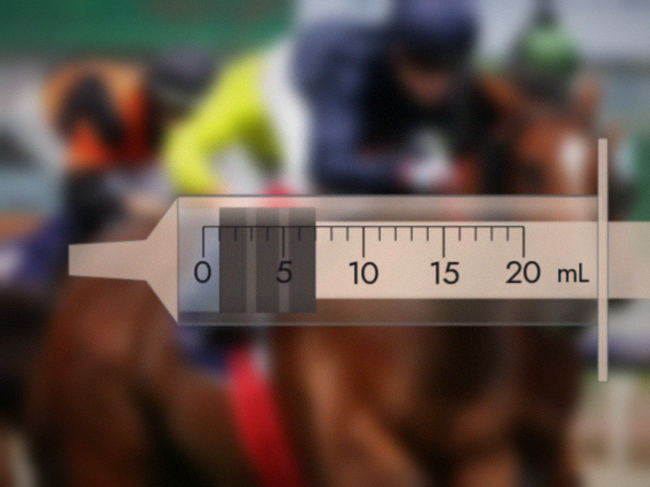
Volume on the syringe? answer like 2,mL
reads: 1,mL
